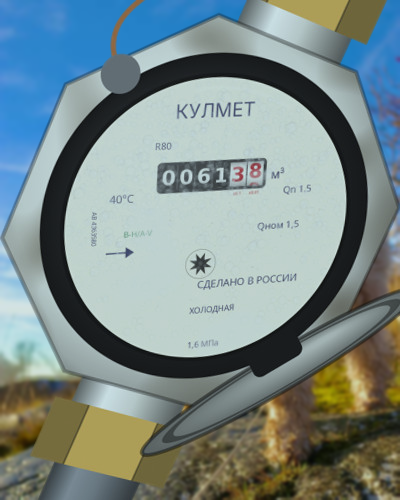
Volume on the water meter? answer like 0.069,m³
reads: 61.38,m³
